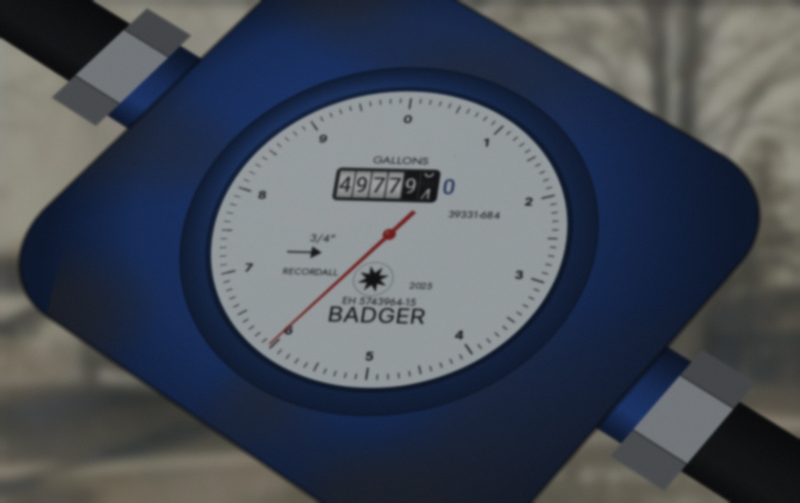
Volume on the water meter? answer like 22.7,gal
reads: 4977936.0,gal
